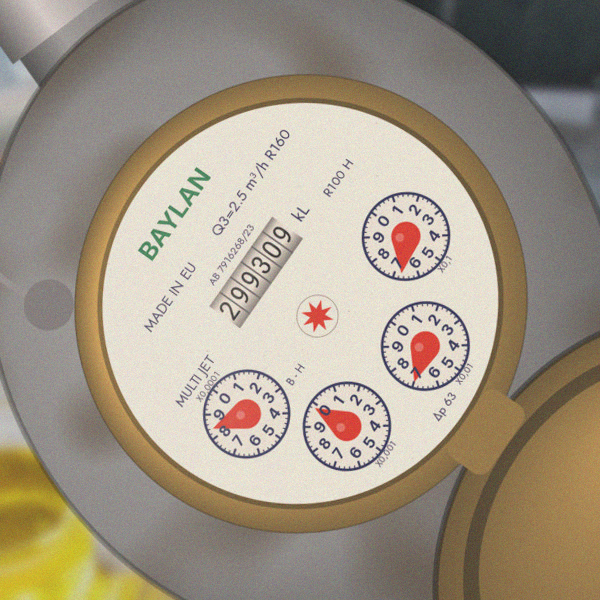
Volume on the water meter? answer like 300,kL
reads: 299309.6698,kL
